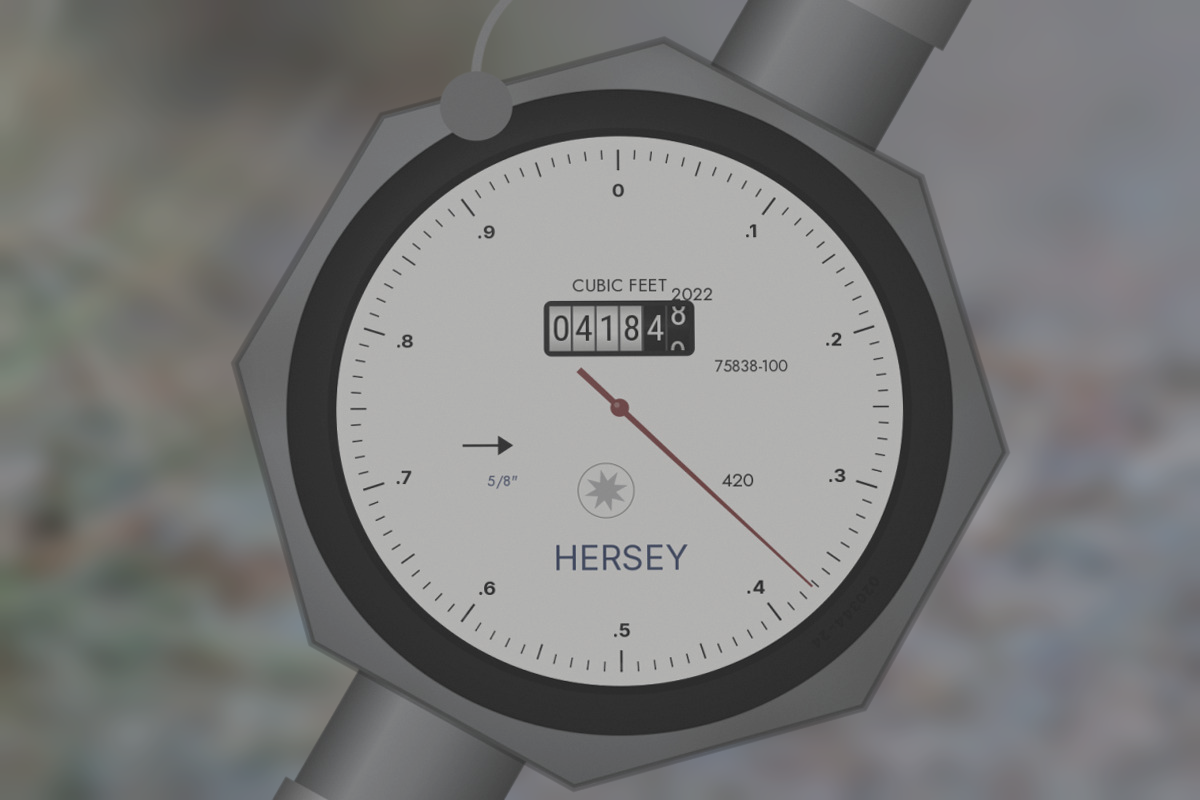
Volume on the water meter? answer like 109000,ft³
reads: 41848.37,ft³
